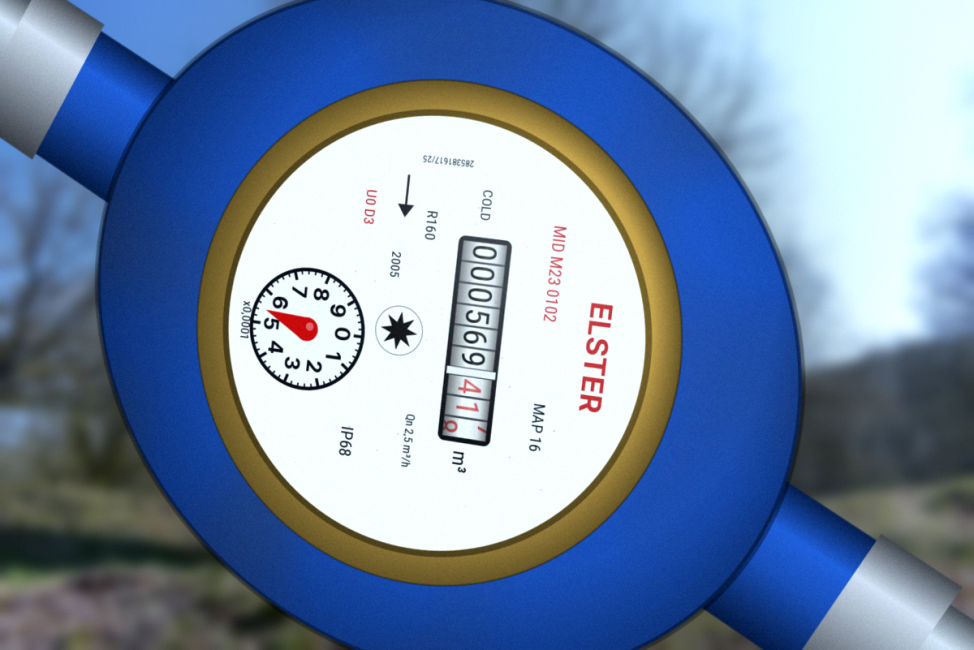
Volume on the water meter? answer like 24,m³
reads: 569.4175,m³
